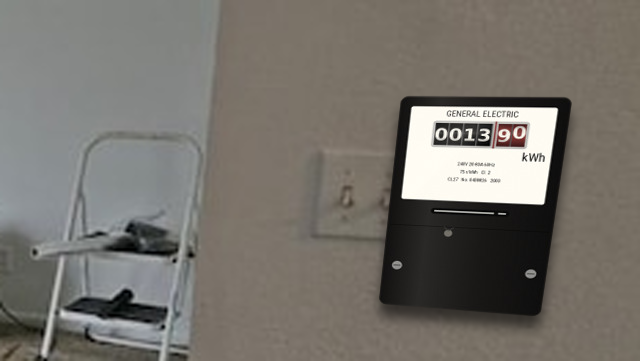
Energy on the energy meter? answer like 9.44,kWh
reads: 13.90,kWh
